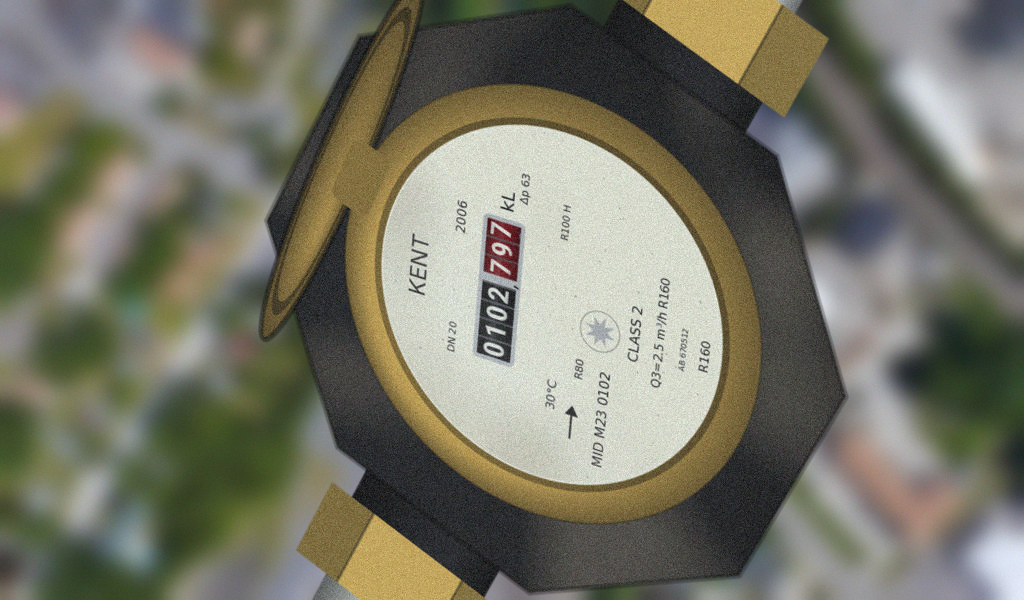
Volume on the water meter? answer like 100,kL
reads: 102.797,kL
